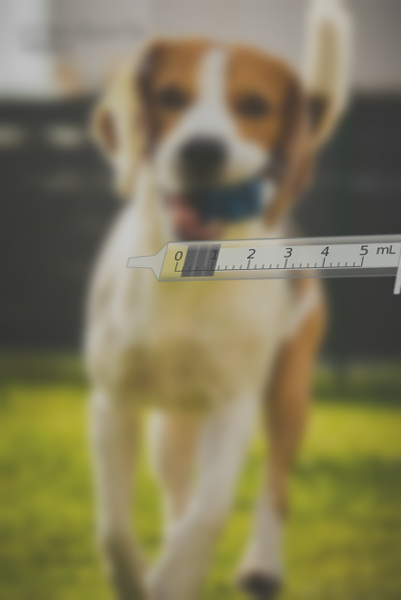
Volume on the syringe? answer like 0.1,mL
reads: 0.2,mL
